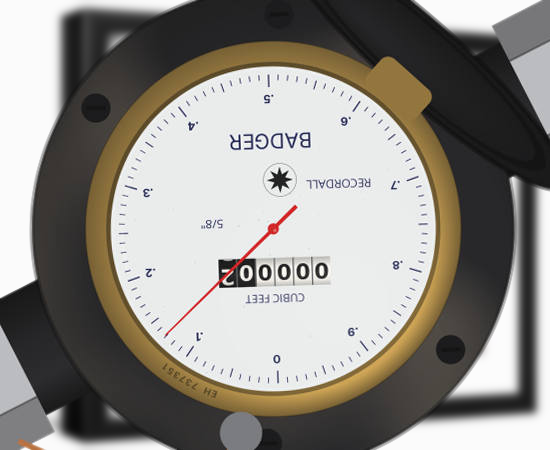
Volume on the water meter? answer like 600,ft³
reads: 2.13,ft³
